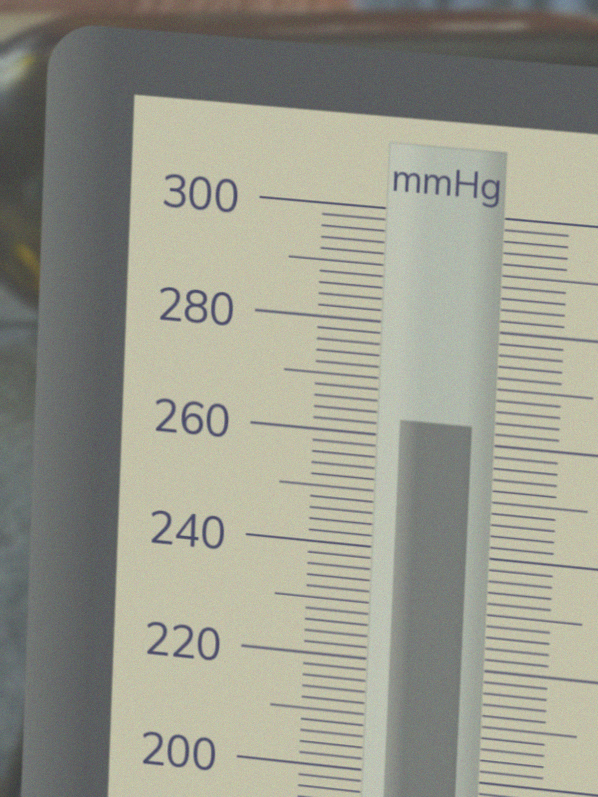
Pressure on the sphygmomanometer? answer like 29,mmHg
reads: 263,mmHg
